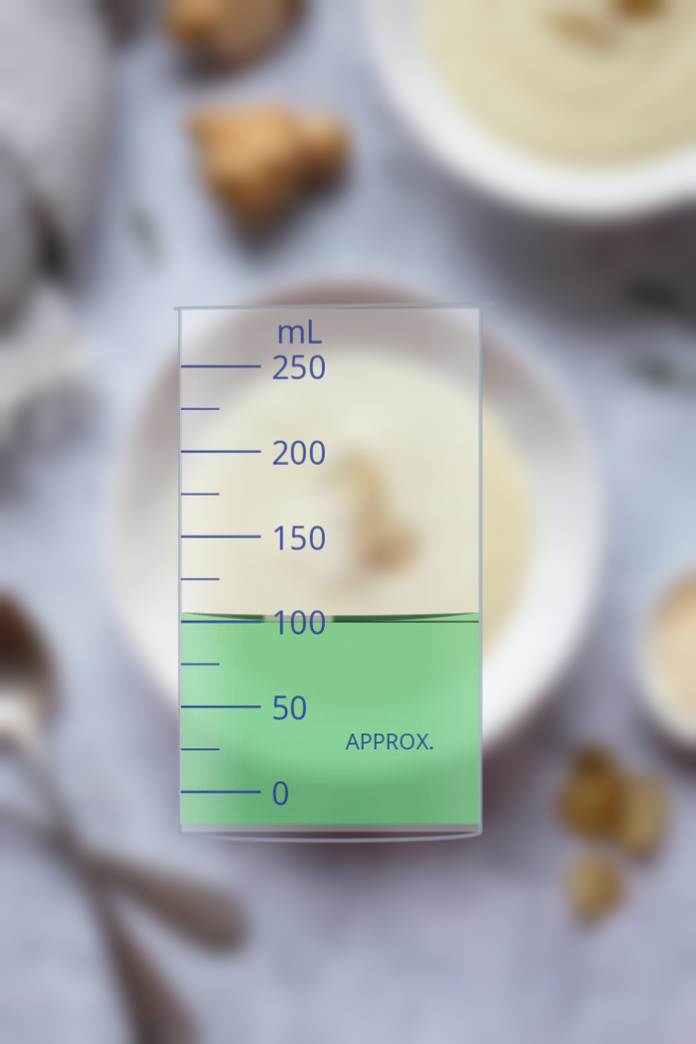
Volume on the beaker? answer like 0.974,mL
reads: 100,mL
